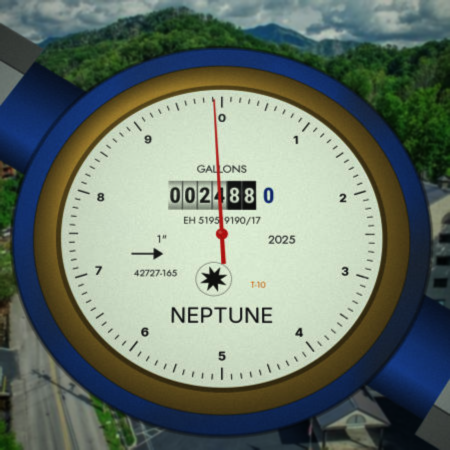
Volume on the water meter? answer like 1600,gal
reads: 24879.9,gal
